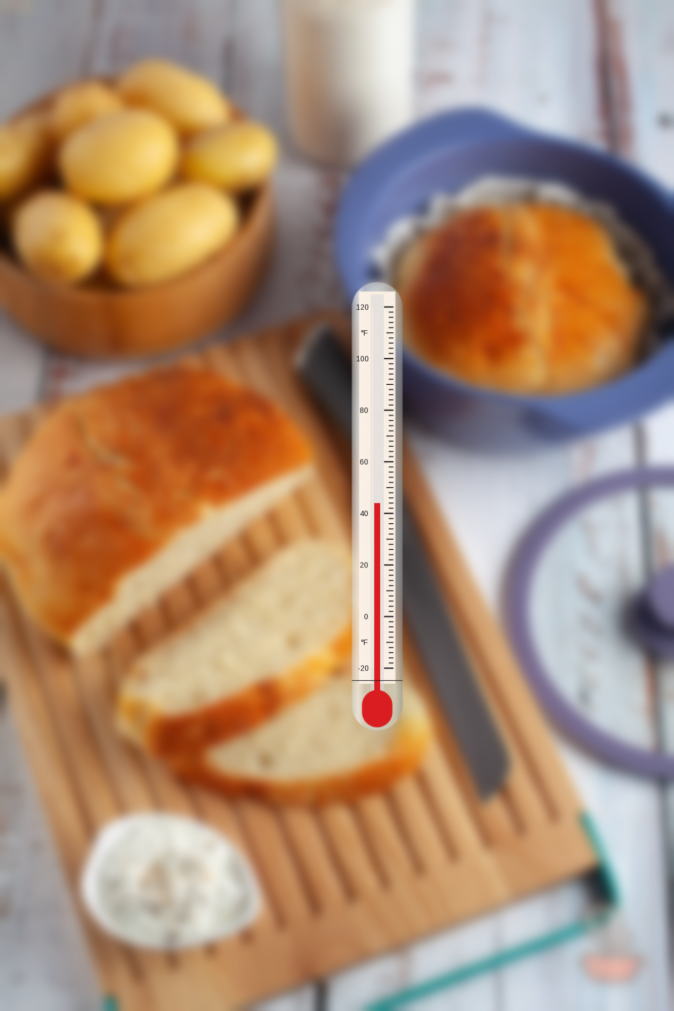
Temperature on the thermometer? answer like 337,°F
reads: 44,°F
